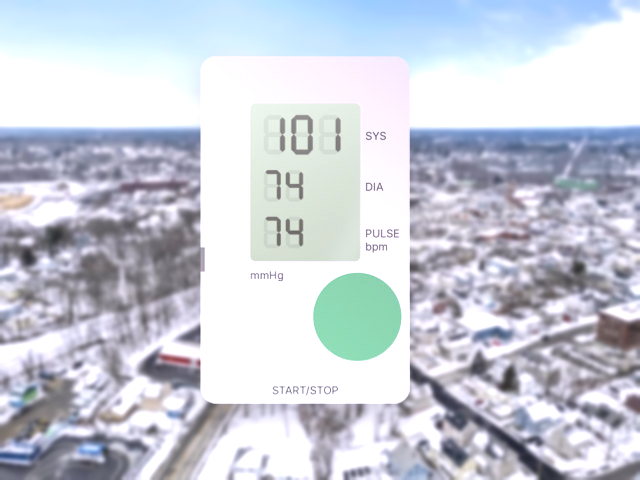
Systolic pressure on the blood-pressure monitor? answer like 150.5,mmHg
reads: 101,mmHg
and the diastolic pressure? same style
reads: 74,mmHg
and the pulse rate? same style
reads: 74,bpm
